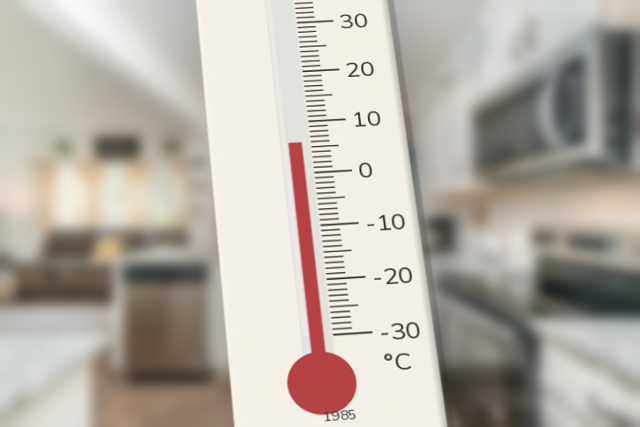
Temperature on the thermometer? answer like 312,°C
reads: 6,°C
